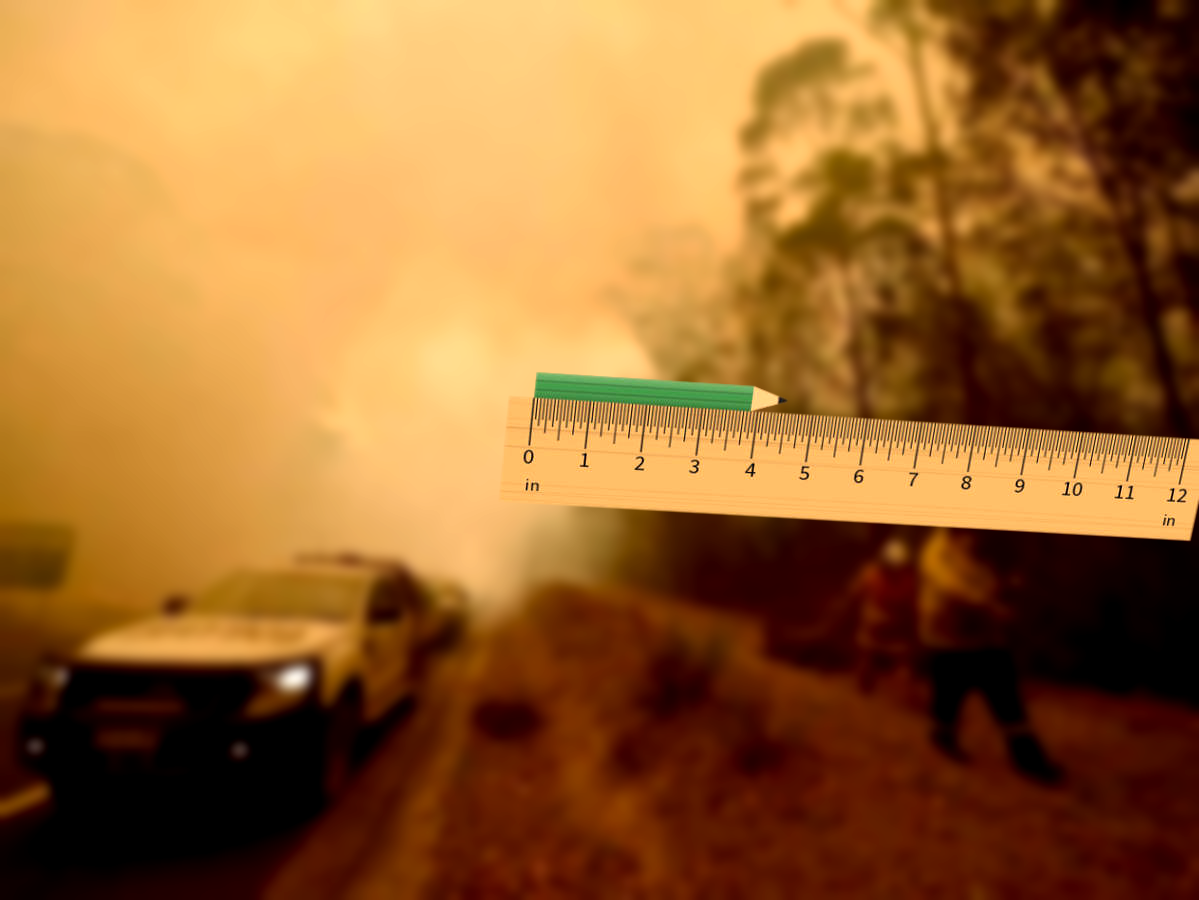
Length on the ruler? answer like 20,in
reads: 4.5,in
